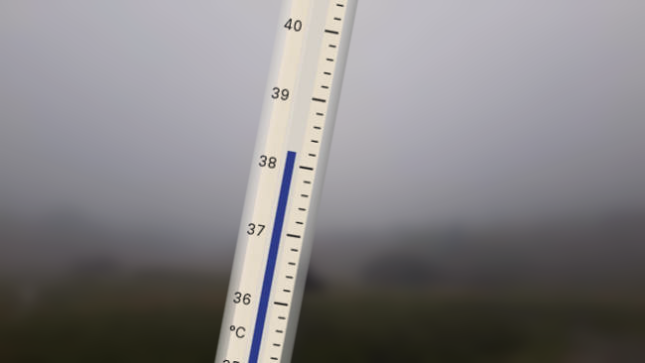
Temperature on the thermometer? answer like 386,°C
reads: 38.2,°C
